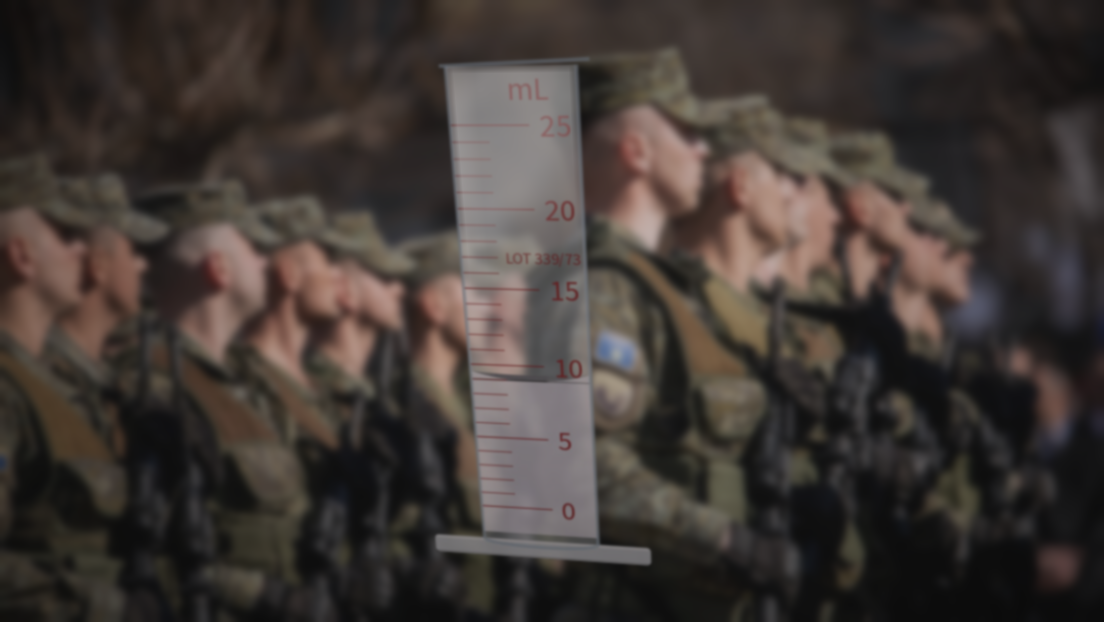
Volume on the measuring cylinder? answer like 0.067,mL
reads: 9,mL
